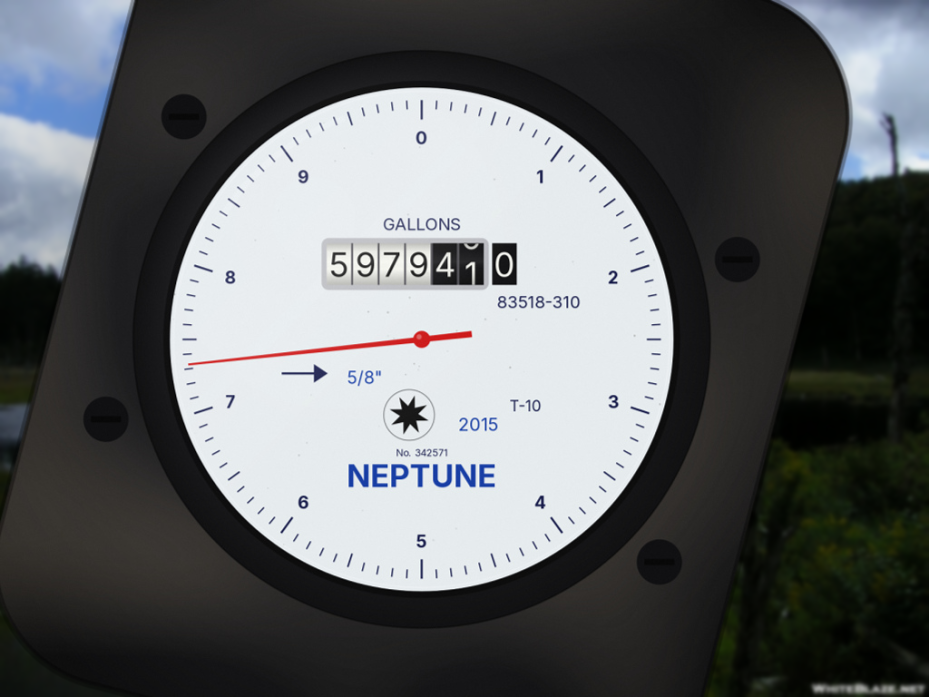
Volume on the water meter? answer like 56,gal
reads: 5979407.3,gal
